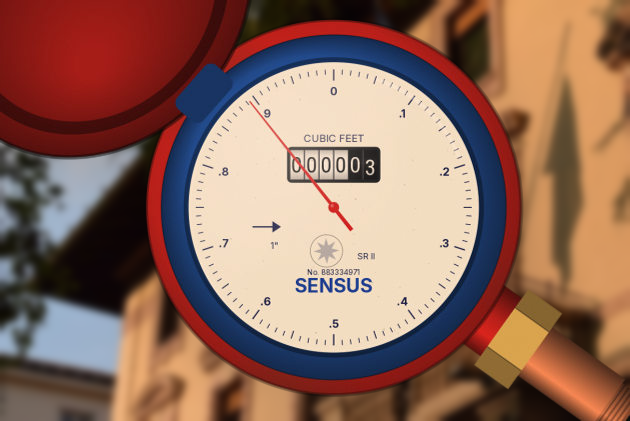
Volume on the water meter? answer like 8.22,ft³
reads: 2.89,ft³
